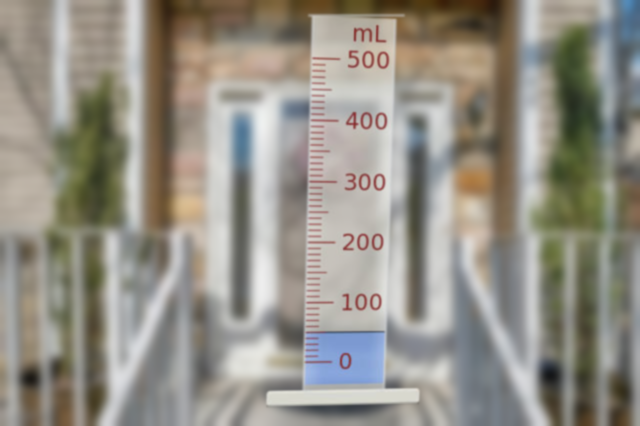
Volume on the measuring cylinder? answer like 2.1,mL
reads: 50,mL
